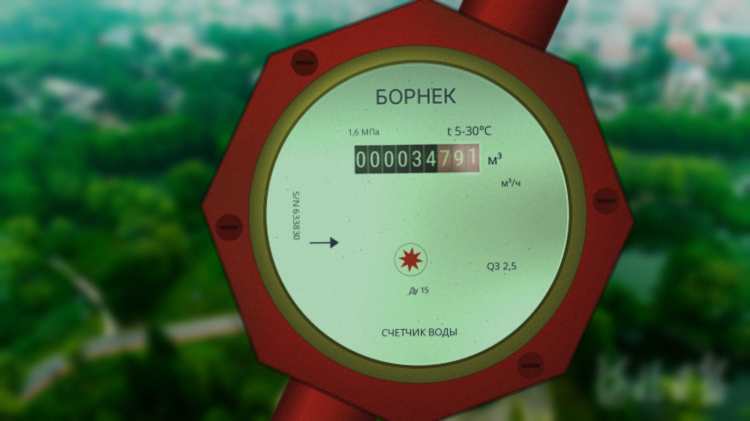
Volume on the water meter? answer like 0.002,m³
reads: 34.791,m³
